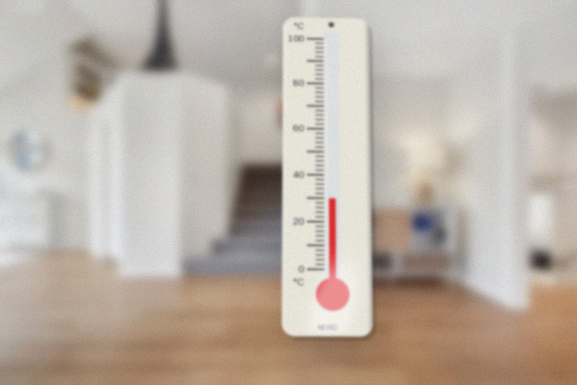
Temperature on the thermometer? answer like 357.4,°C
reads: 30,°C
